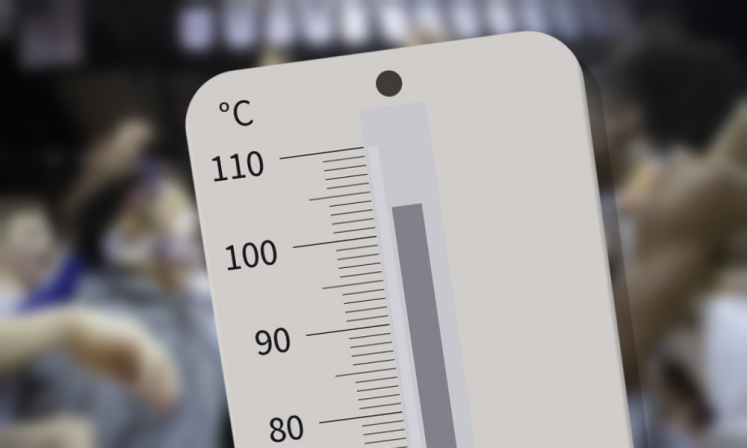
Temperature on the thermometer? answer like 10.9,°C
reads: 103,°C
